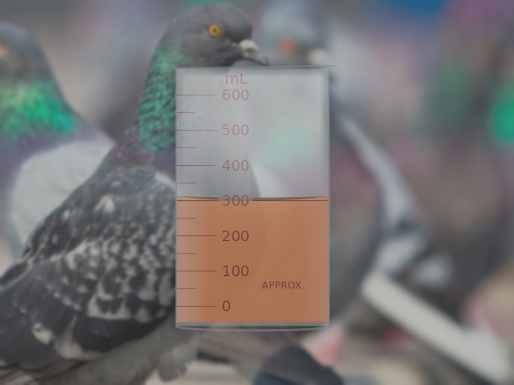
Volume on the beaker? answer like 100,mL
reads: 300,mL
